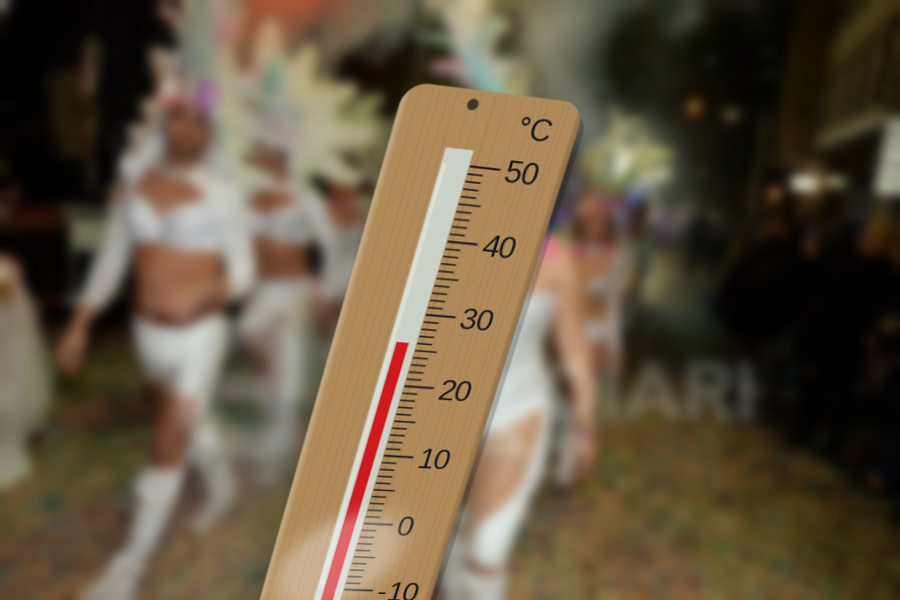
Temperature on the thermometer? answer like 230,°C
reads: 26,°C
